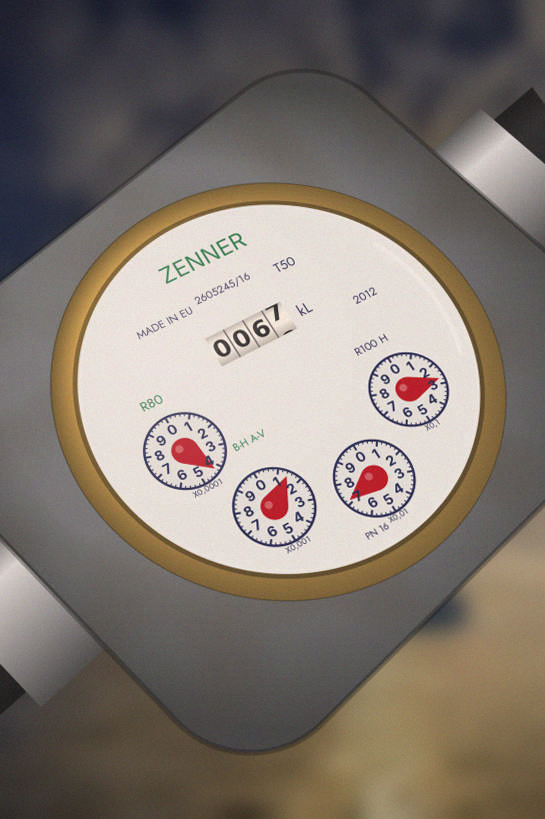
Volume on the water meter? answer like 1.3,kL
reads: 67.2714,kL
